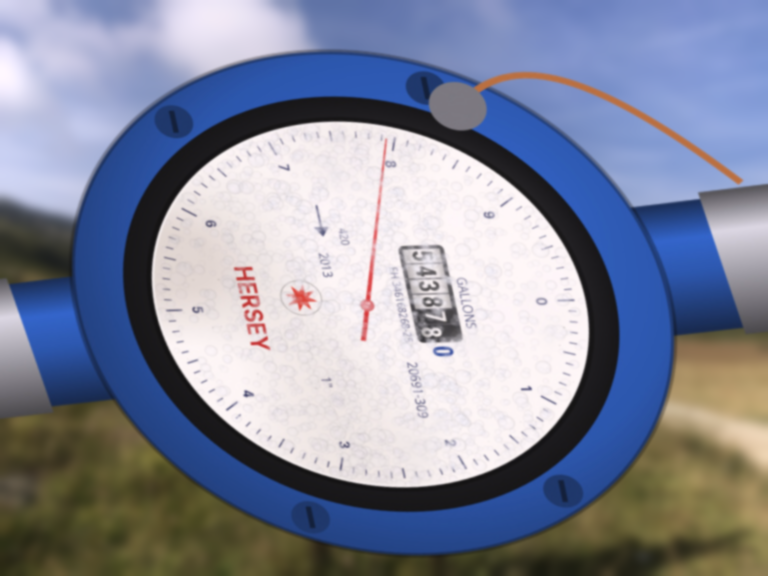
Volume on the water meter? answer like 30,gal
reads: 5438777.9,gal
